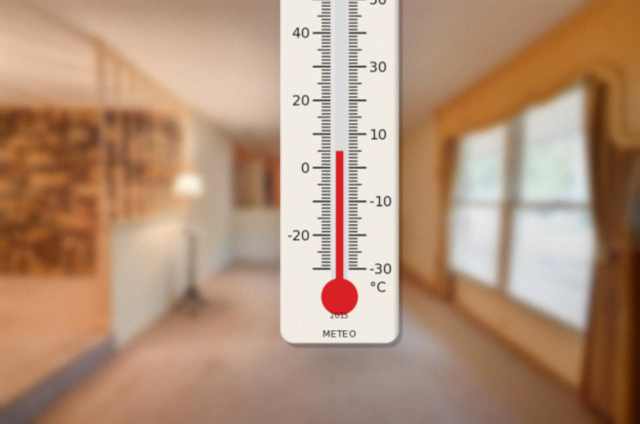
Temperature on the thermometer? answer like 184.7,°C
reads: 5,°C
